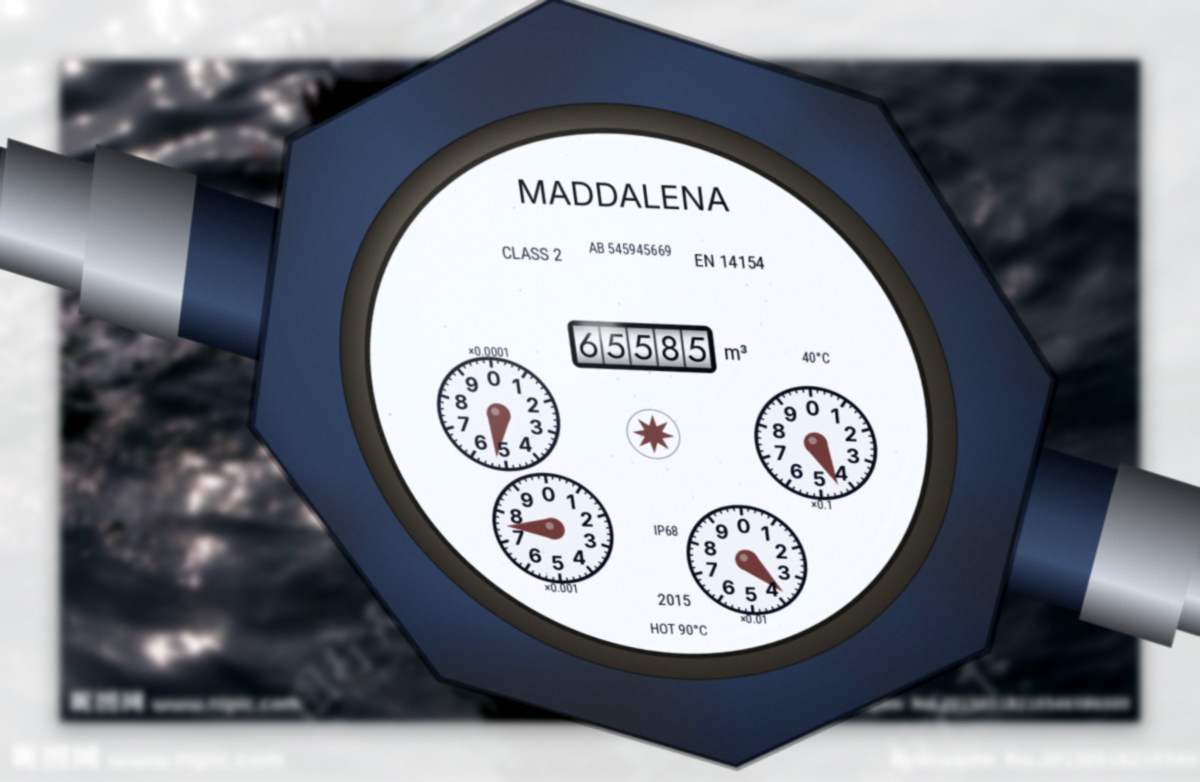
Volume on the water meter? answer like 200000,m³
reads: 65585.4375,m³
